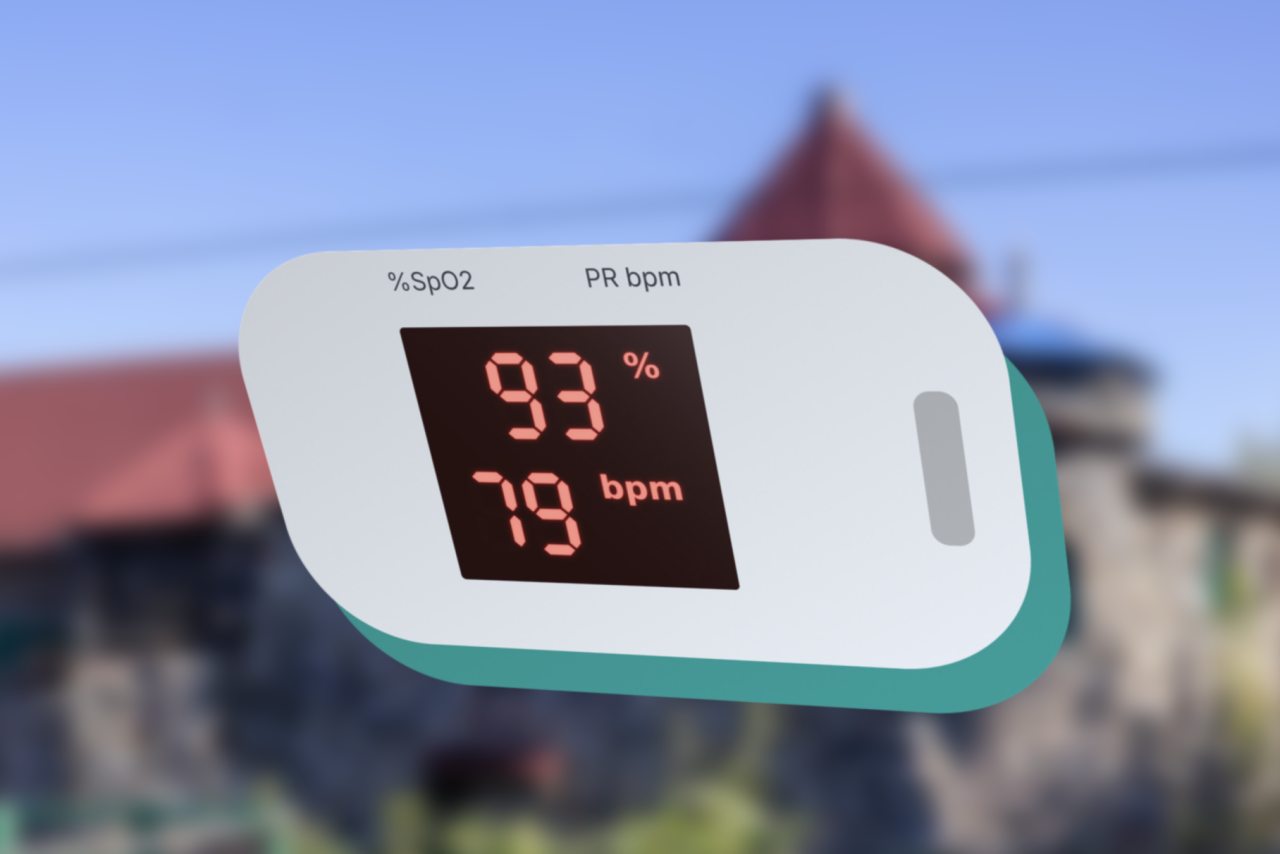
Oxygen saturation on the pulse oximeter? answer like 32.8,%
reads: 93,%
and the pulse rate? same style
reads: 79,bpm
